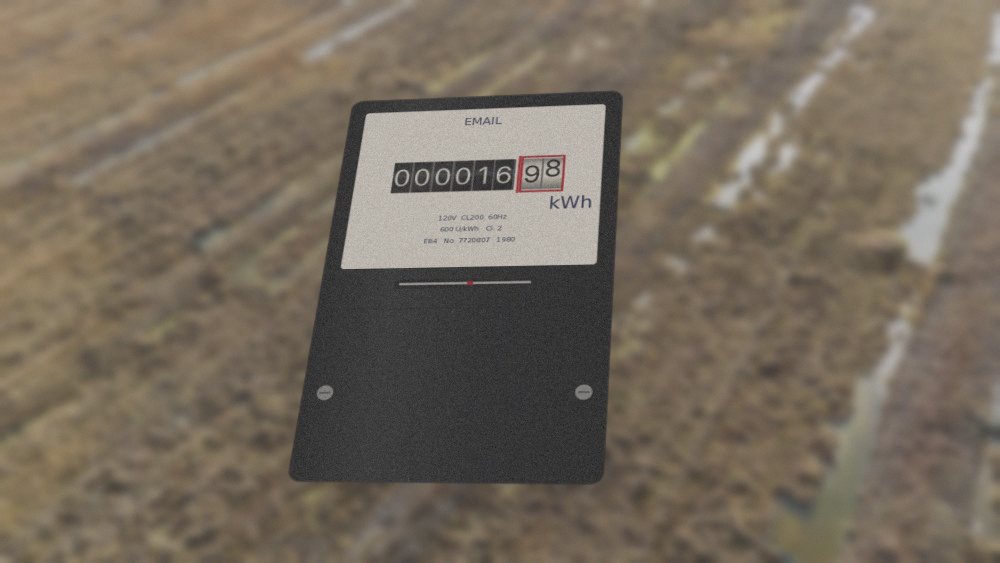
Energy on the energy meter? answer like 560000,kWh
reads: 16.98,kWh
